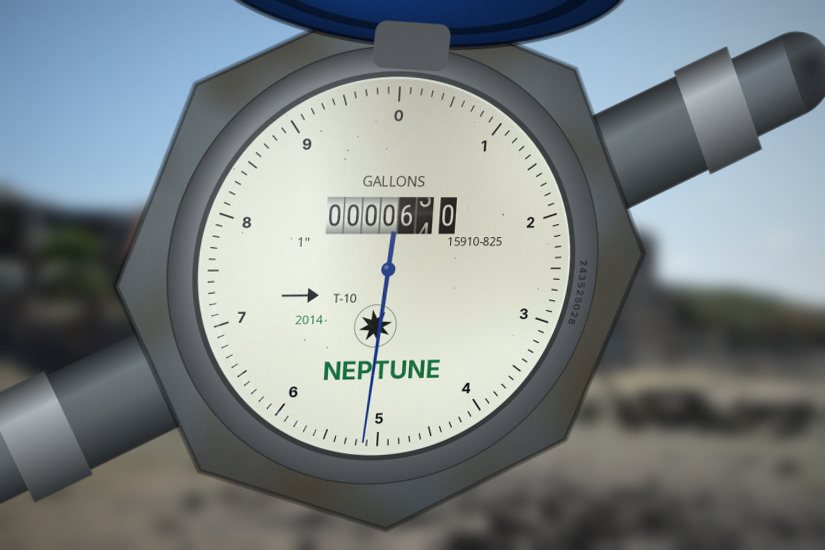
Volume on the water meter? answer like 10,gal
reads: 635.1,gal
